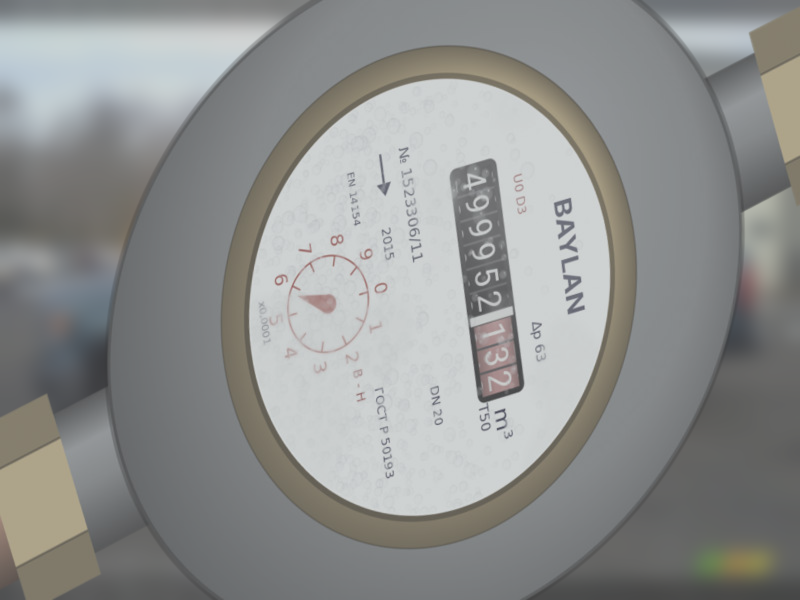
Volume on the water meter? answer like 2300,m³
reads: 499952.1325,m³
